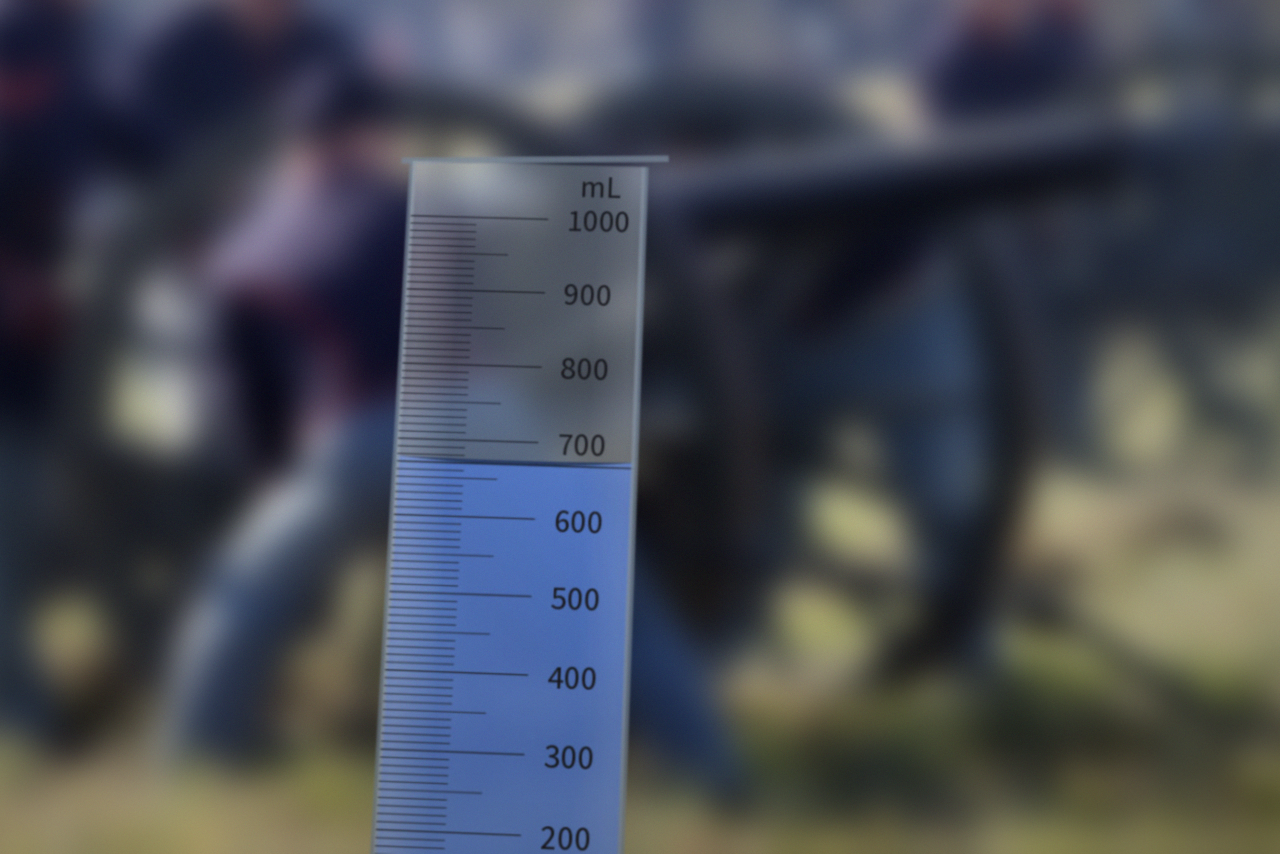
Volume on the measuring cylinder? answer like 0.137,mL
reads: 670,mL
